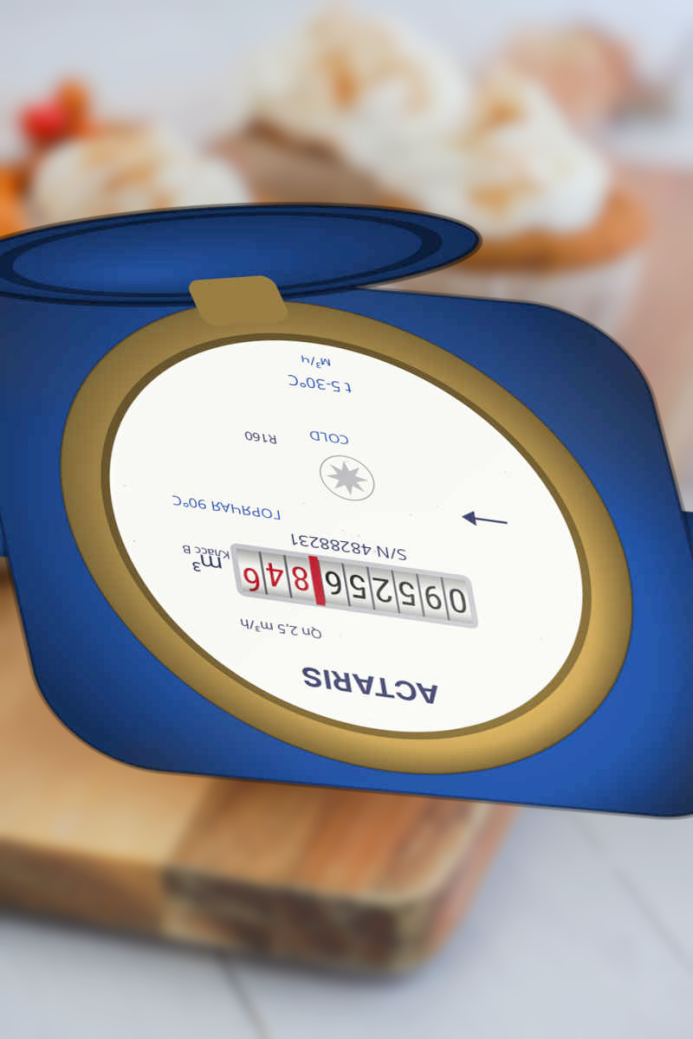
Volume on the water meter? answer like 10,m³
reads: 95256.846,m³
